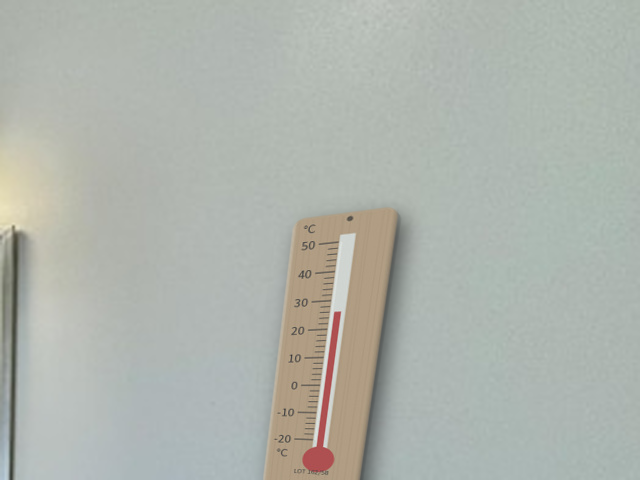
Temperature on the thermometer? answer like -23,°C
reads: 26,°C
